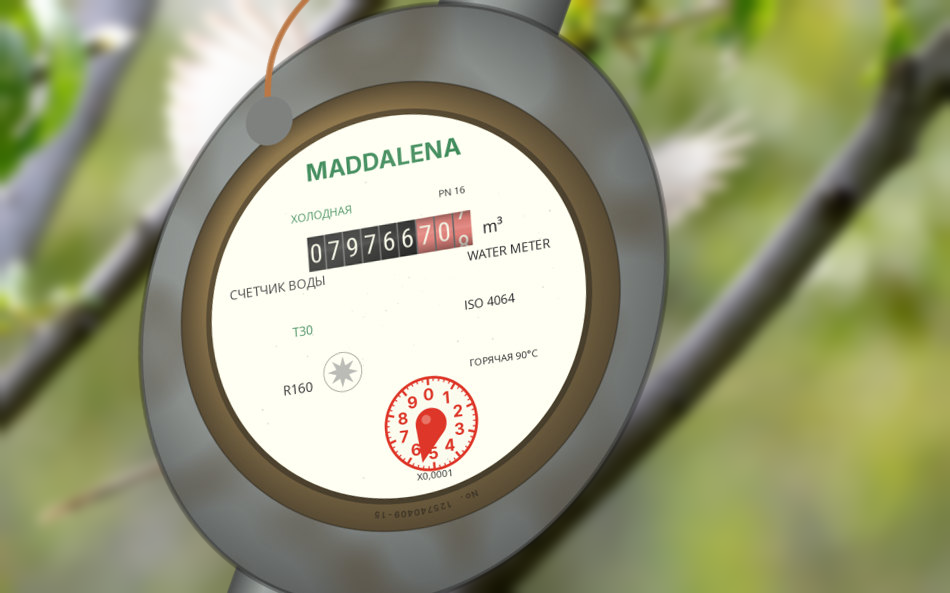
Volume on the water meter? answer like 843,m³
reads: 79766.7075,m³
